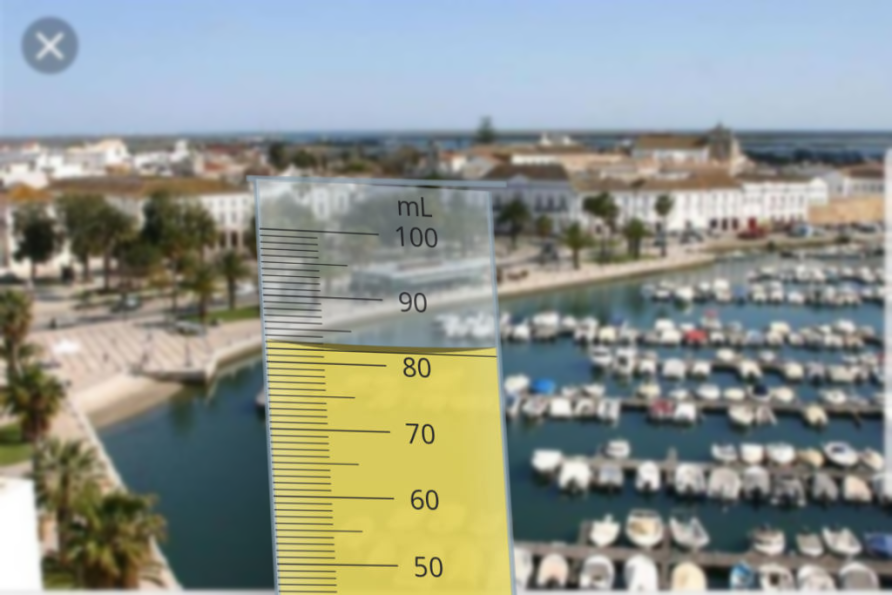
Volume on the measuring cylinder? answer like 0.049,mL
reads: 82,mL
